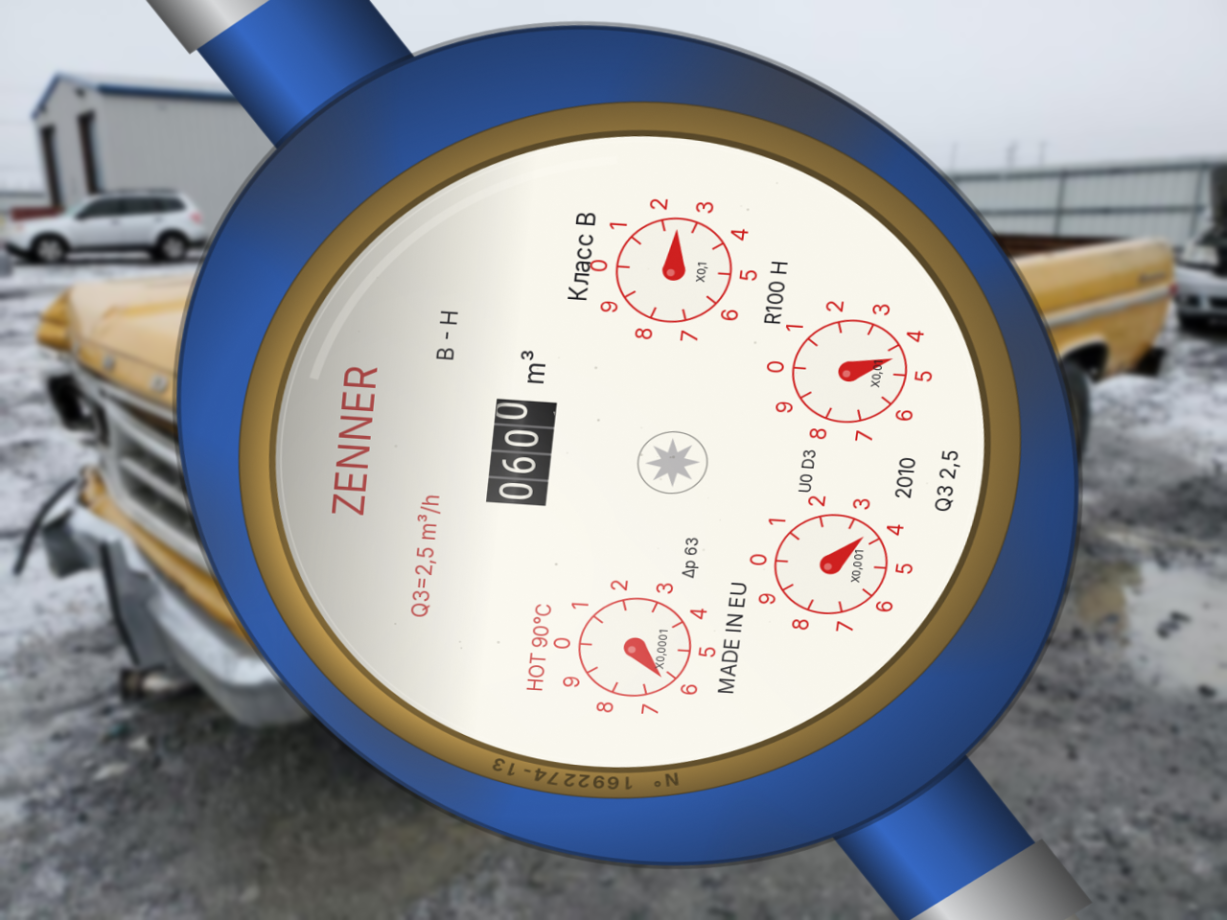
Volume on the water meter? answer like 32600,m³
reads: 600.2436,m³
